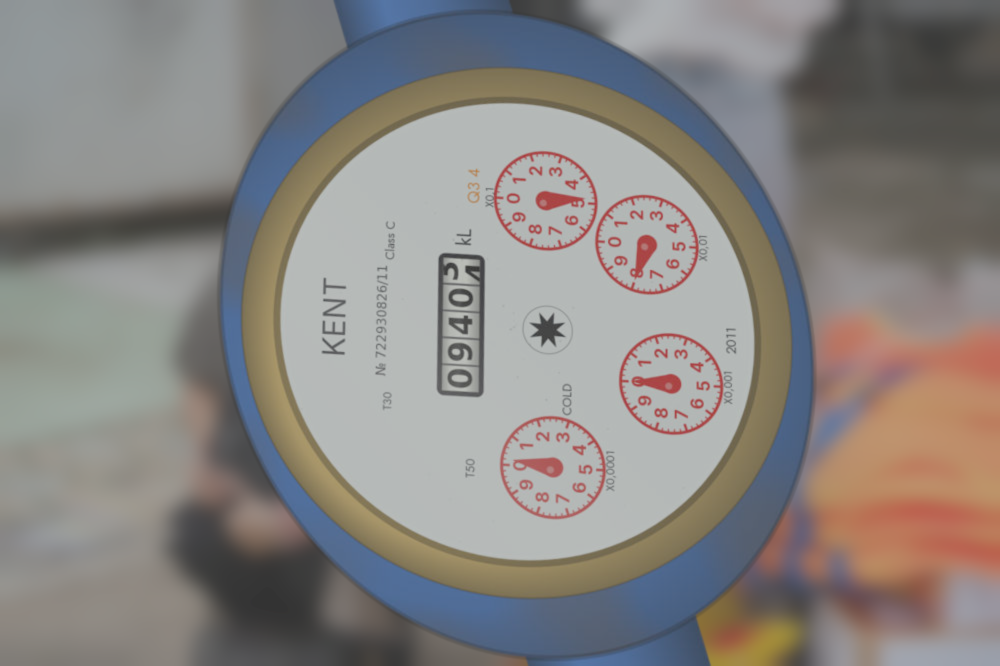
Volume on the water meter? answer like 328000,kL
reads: 9403.4800,kL
